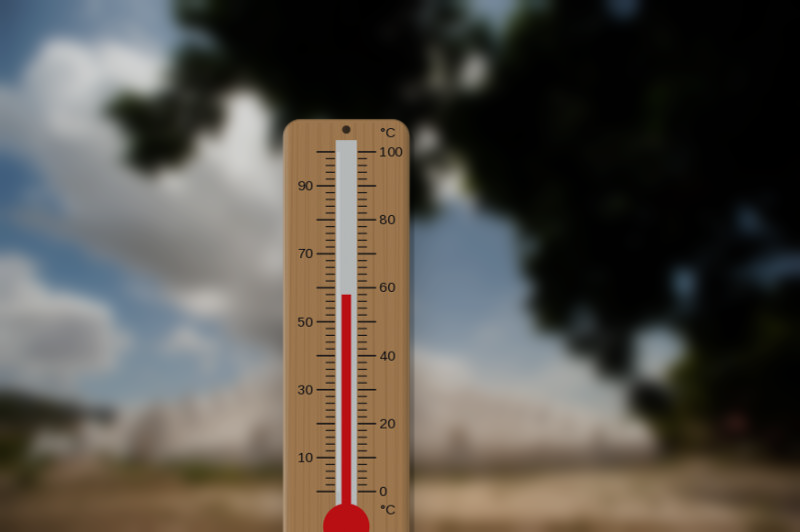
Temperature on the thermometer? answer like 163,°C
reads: 58,°C
